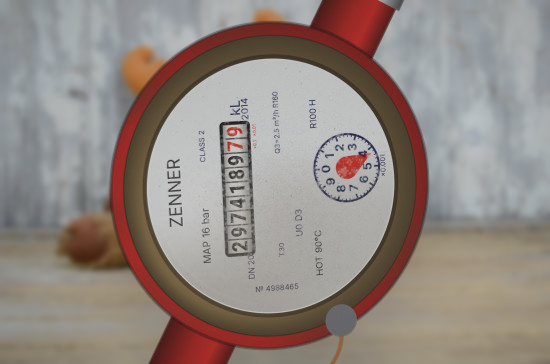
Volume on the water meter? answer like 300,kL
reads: 2974189.794,kL
